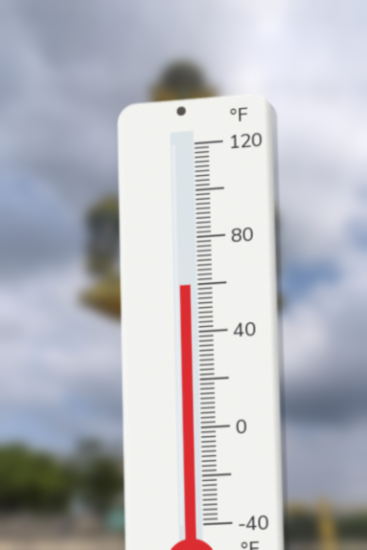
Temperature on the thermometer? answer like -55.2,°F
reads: 60,°F
